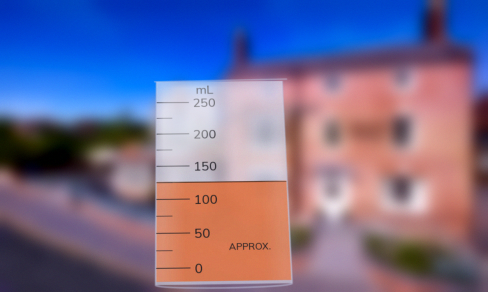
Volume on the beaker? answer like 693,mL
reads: 125,mL
